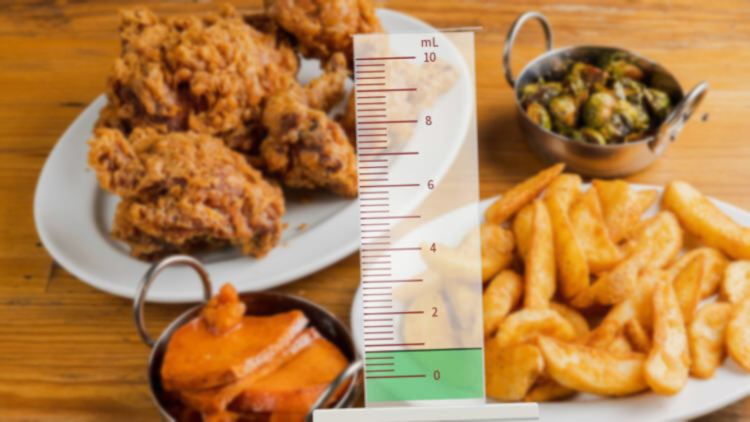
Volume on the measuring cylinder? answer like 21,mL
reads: 0.8,mL
